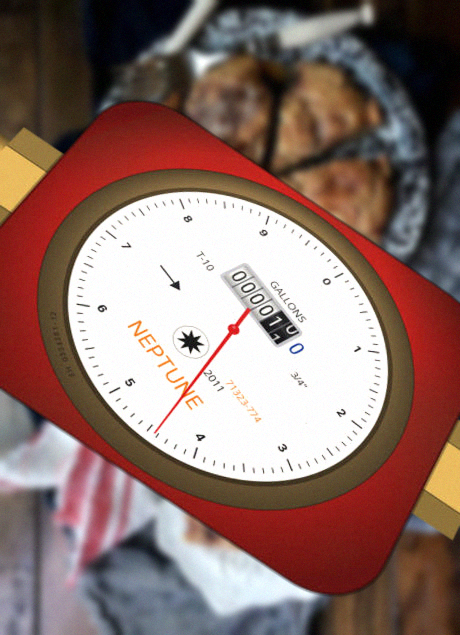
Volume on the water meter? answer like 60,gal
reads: 104.4,gal
